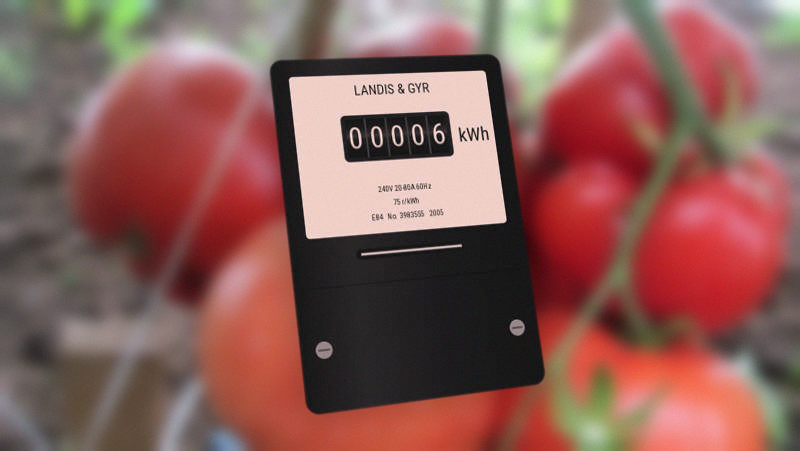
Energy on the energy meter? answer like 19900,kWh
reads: 6,kWh
